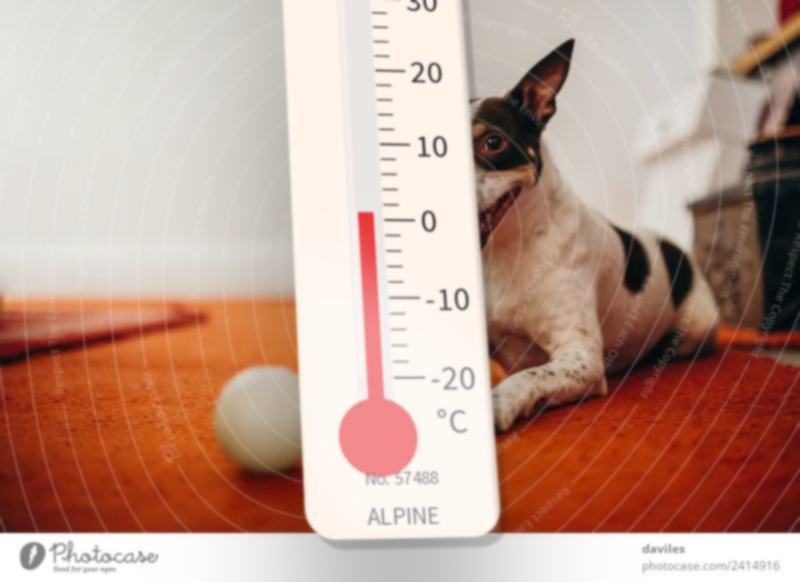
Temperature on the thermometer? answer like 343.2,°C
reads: 1,°C
